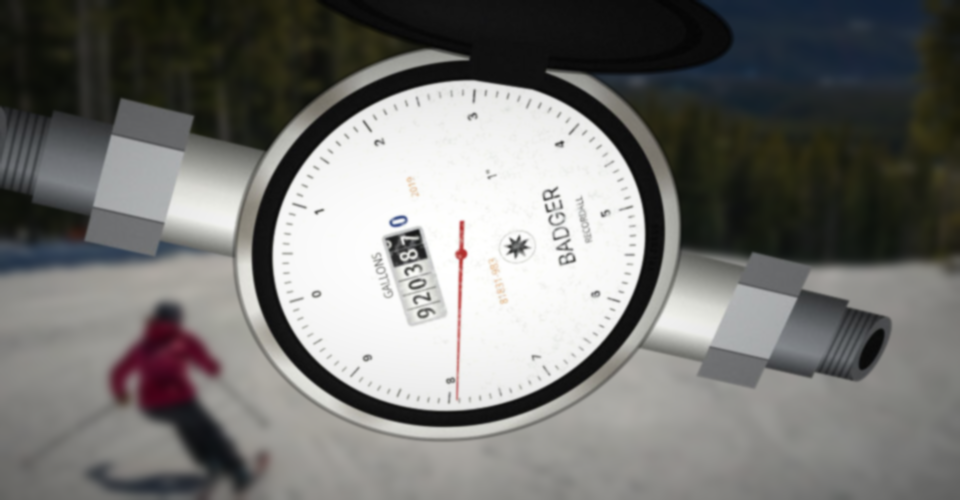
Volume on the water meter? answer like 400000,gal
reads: 9203867.9,gal
